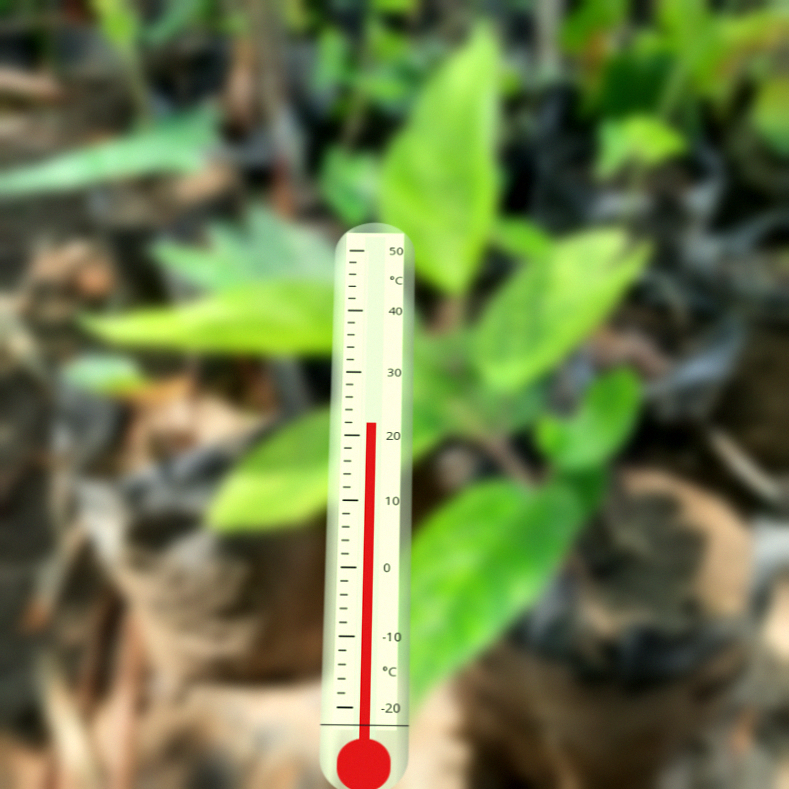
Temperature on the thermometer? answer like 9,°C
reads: 22,°C
